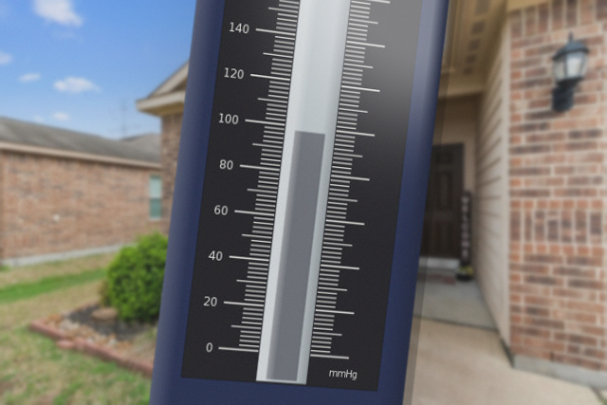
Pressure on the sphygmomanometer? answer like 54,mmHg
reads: 98,mmHg
